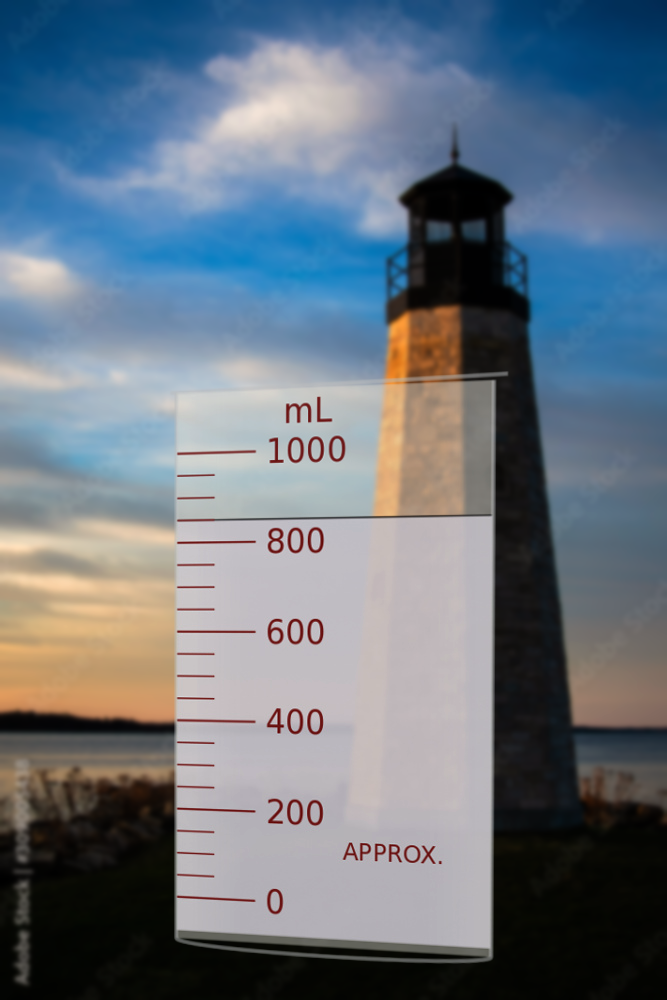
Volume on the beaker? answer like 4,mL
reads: 850,mL
